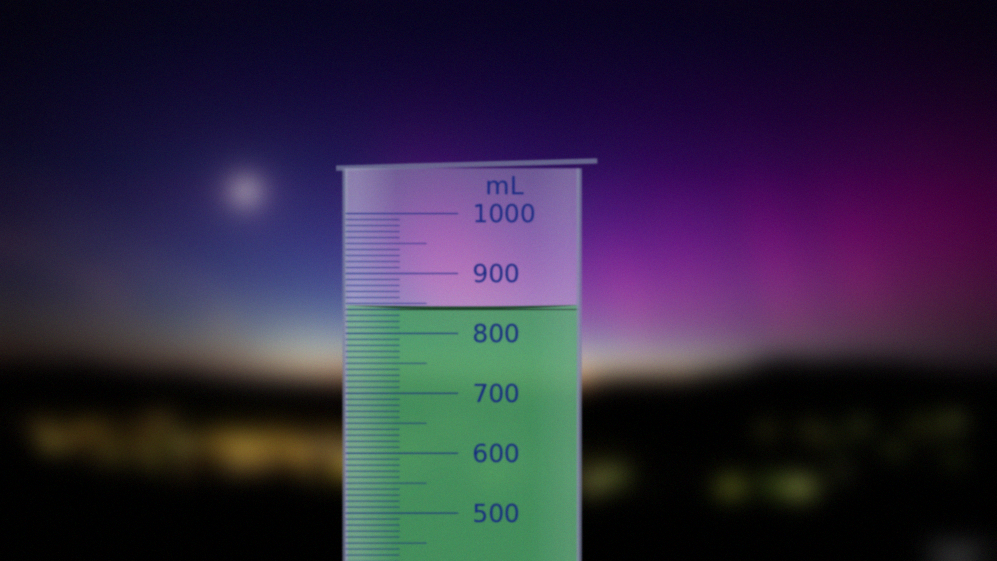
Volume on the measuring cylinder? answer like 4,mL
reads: 840,mL
